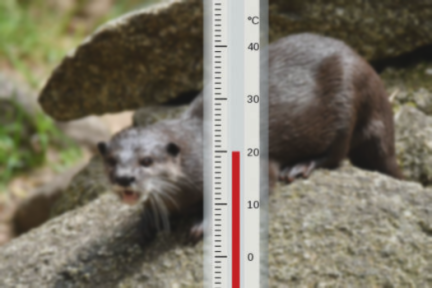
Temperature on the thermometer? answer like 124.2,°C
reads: 20,°C
